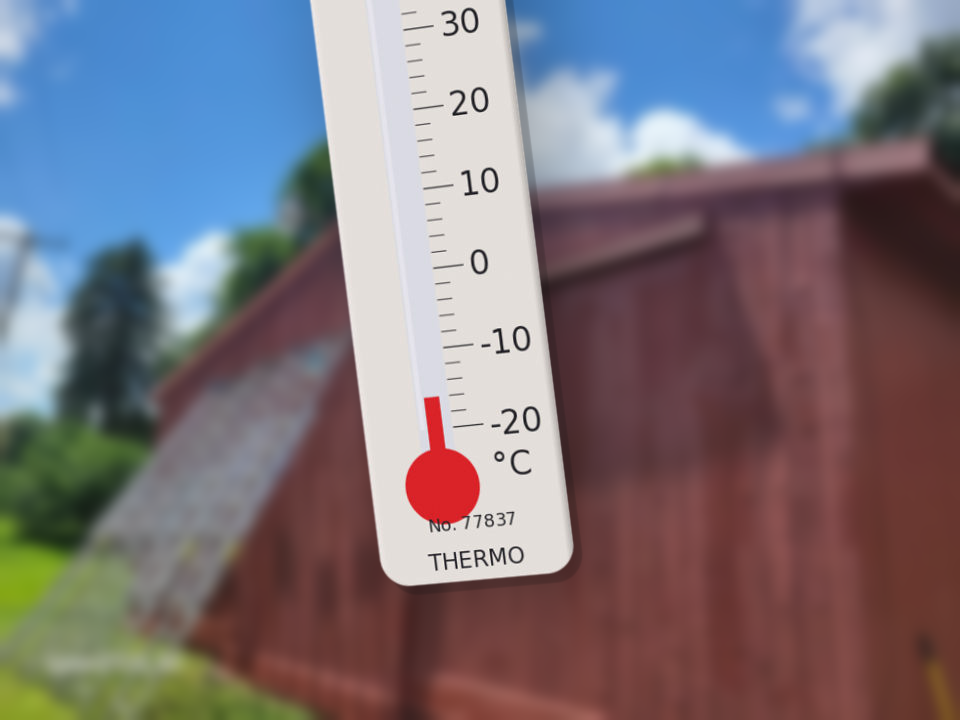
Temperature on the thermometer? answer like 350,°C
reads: -16,°C
